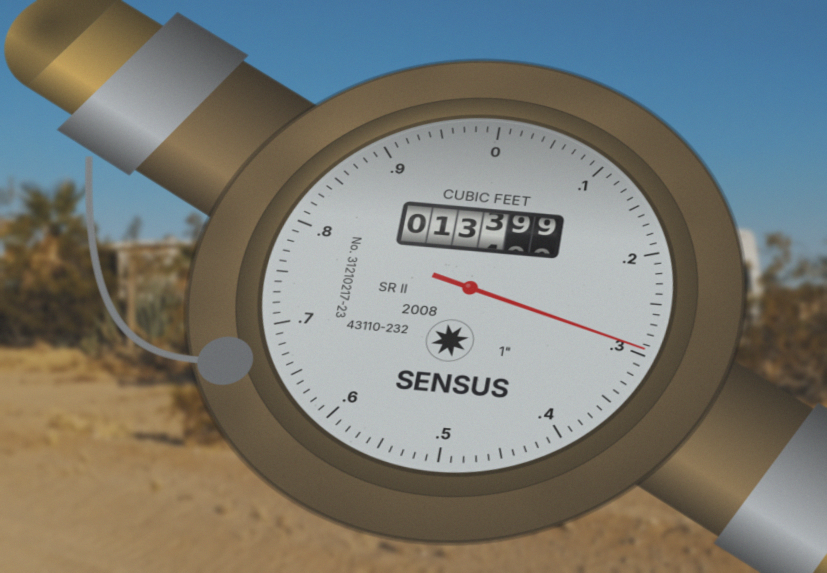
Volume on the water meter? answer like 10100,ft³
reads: 13399.29,ft³
